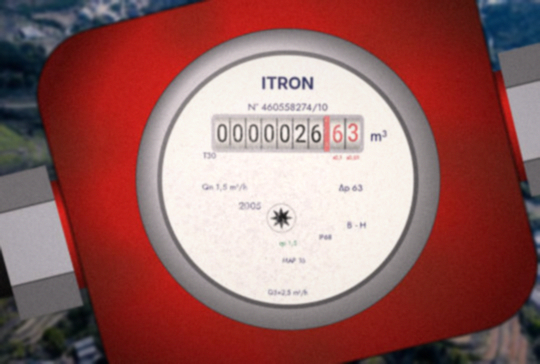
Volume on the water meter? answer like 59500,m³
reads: 26.63,m³
